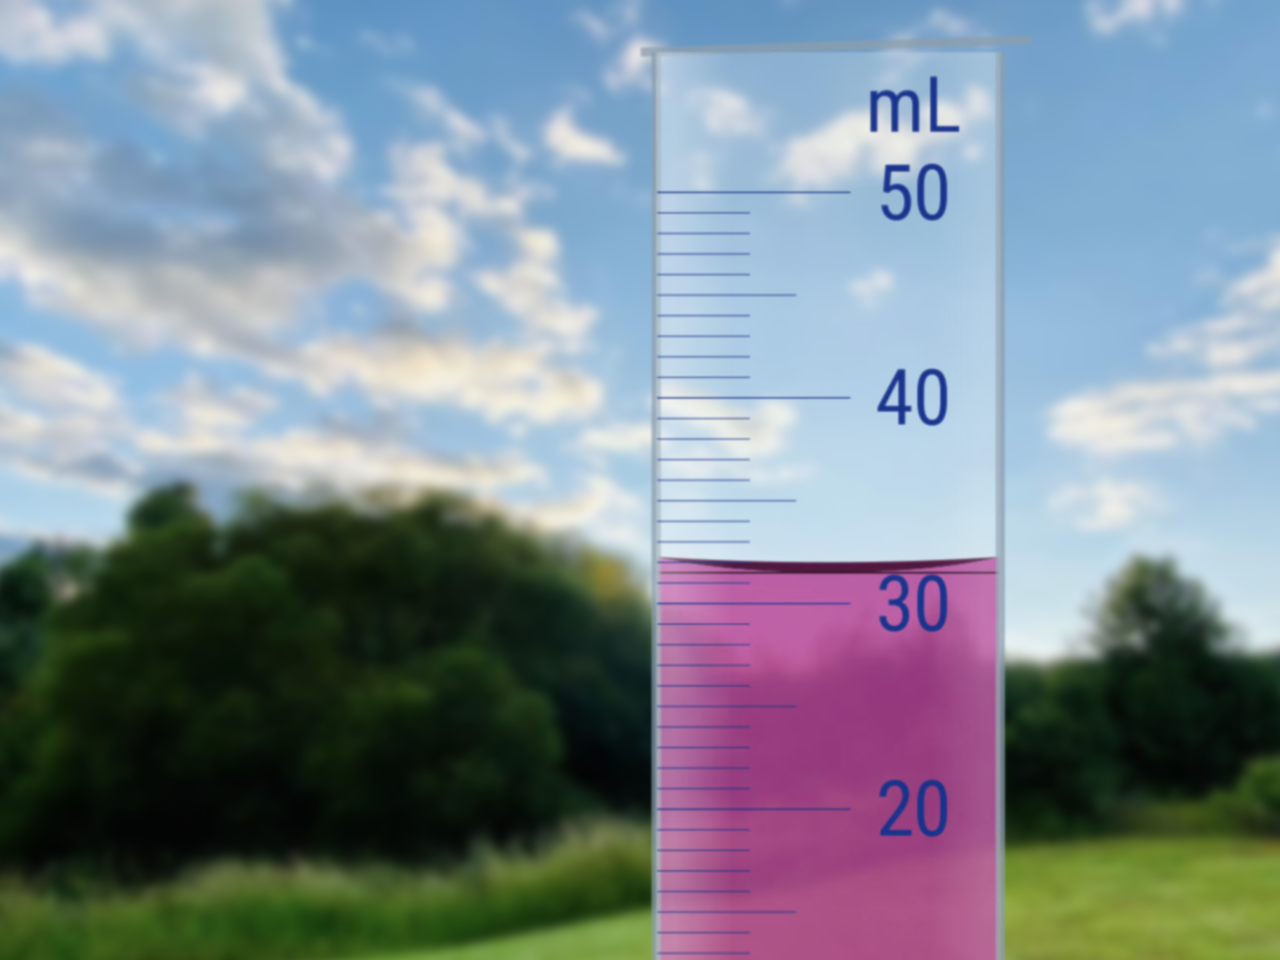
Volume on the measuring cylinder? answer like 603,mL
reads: 31.5,mL
